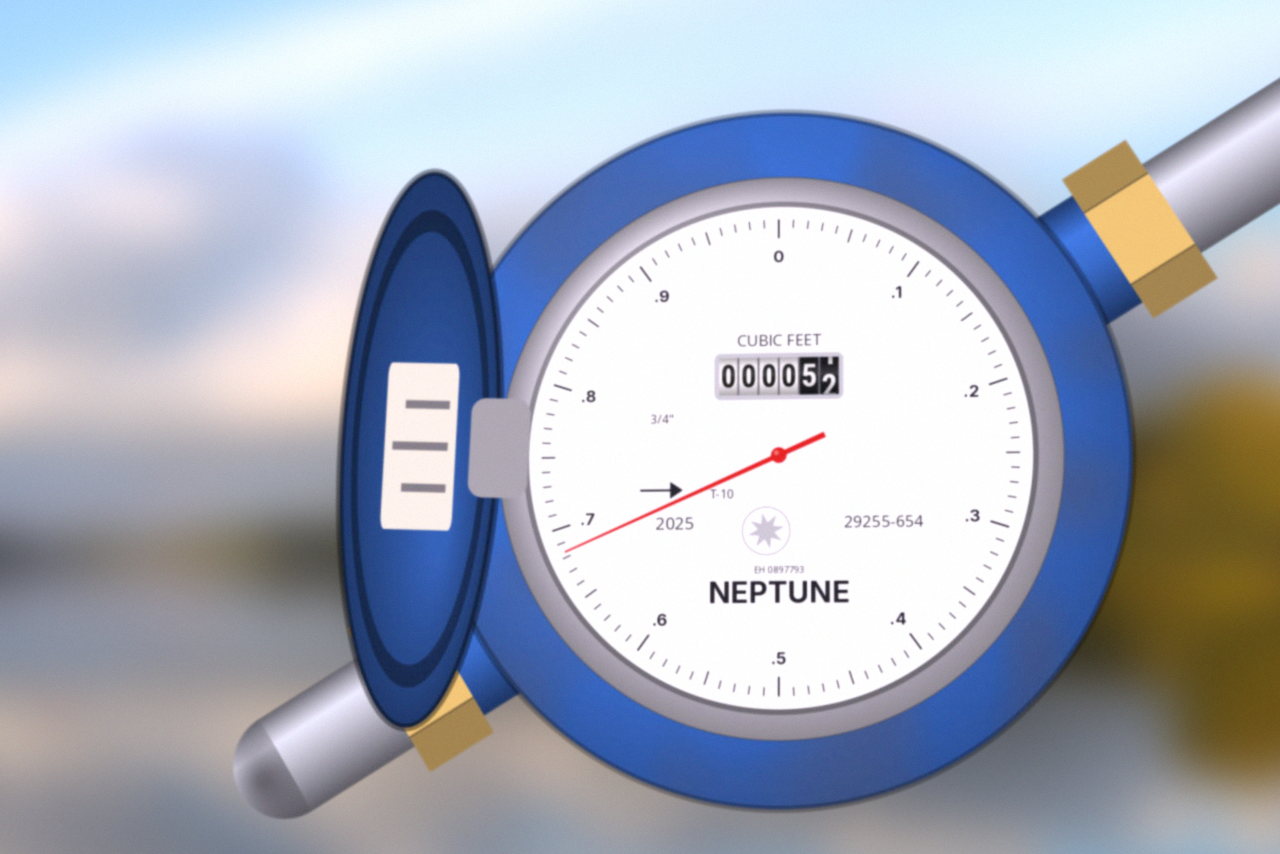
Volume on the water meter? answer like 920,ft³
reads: 51.68,ft³
